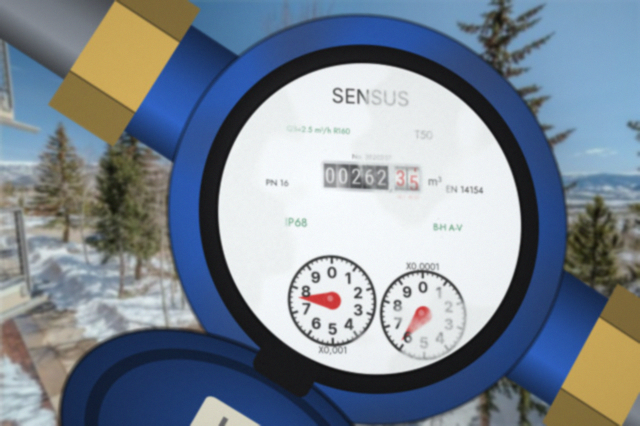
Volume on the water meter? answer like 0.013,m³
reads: 262.3476,m³
